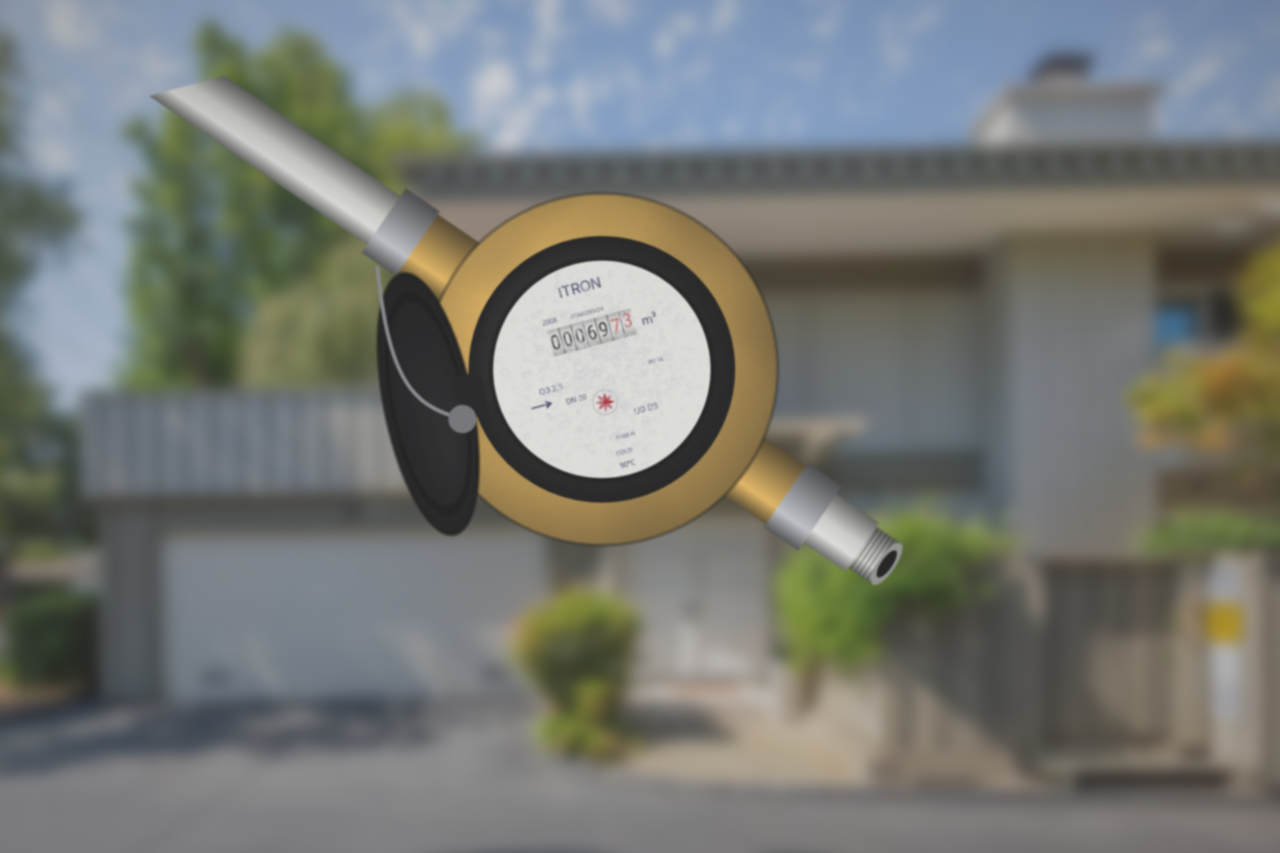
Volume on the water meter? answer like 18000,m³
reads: 69.73,m³
